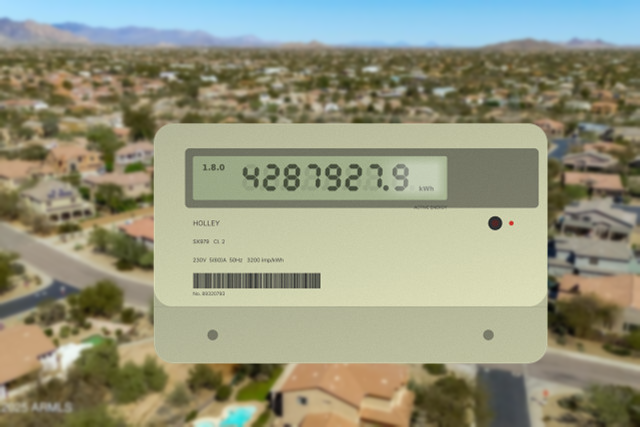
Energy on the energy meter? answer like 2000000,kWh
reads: 4287927.9,kWh
